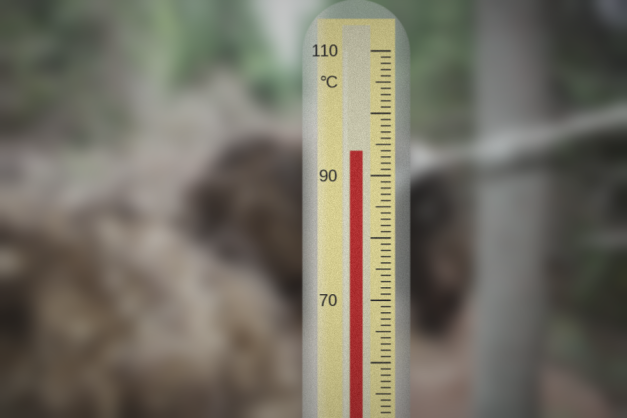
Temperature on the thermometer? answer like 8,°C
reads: 94,°C
